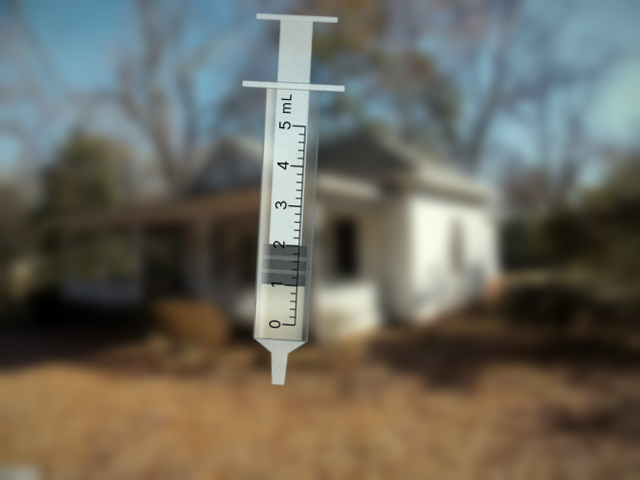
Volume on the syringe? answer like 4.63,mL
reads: 1,mL
